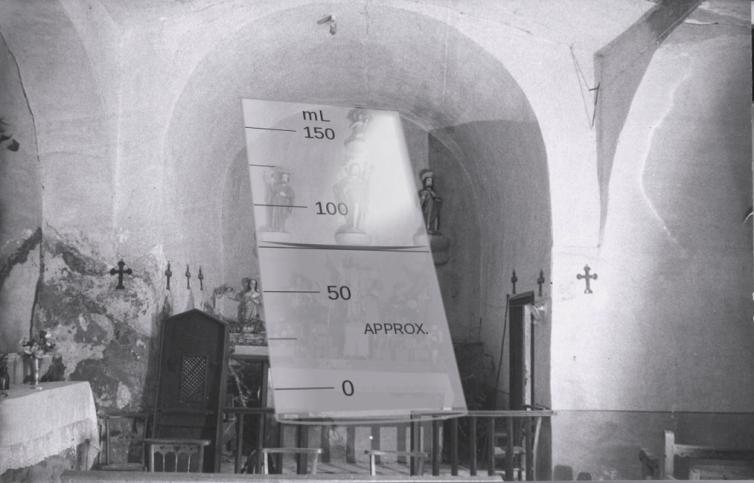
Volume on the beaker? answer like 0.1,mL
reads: 75,mL
